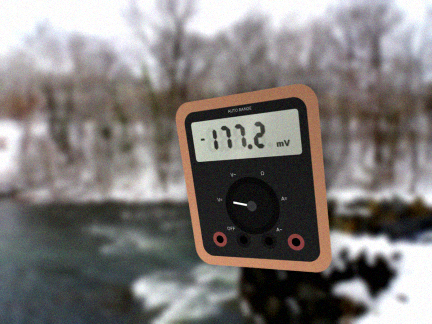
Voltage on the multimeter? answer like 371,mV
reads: -177.2,mV
